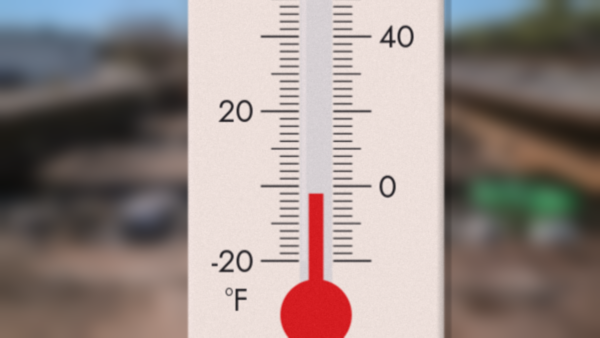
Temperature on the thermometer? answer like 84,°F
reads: -2,°F
